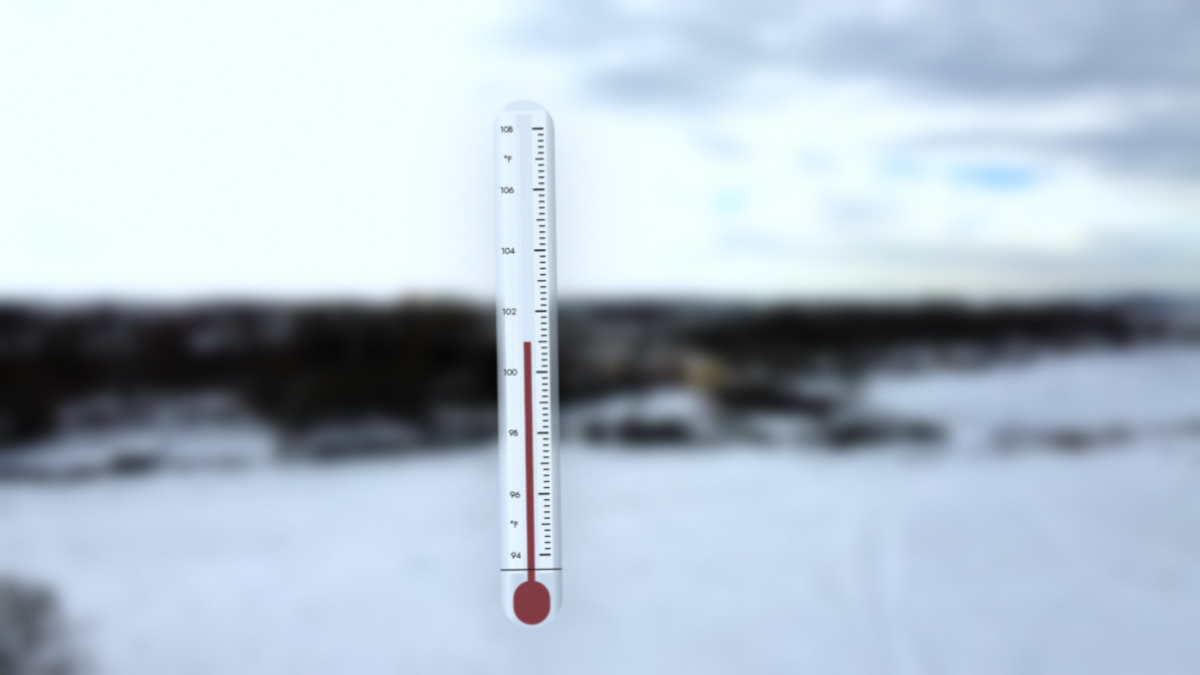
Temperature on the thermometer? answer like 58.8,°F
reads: 101,°F
